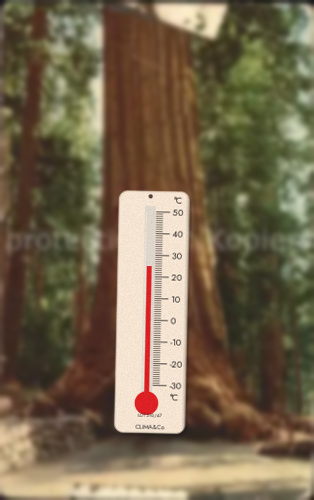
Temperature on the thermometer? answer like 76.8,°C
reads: 25,°C
